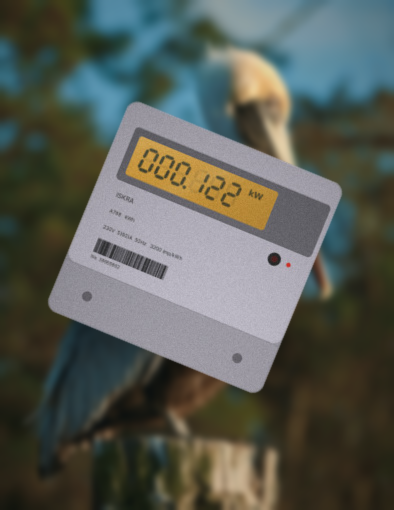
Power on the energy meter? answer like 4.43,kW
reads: 0.122,kW
